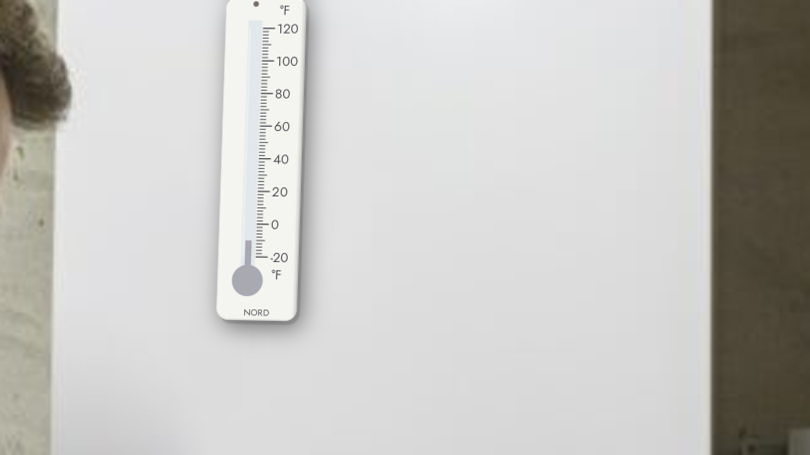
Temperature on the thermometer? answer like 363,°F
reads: -10,°F
